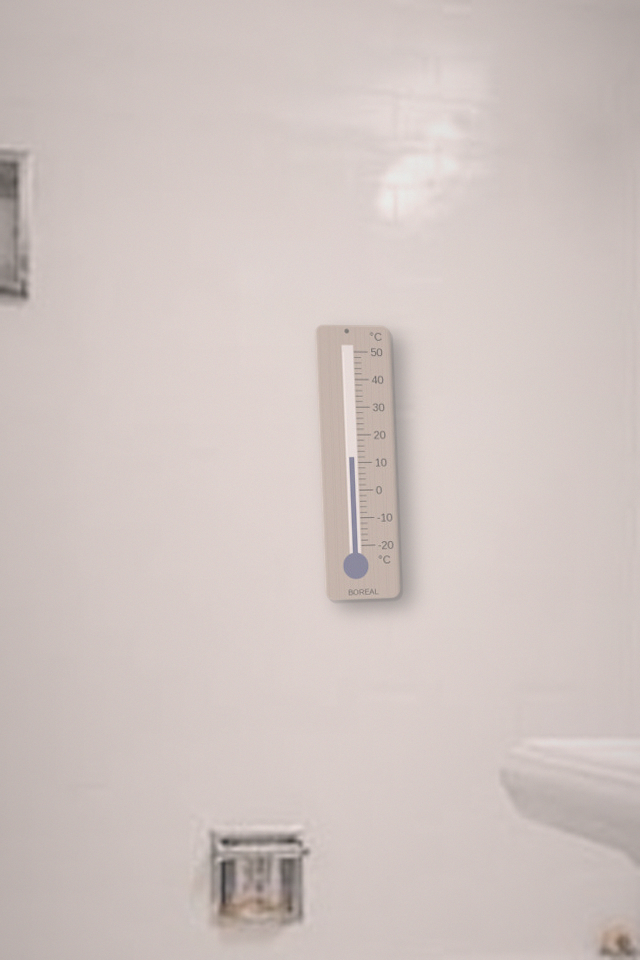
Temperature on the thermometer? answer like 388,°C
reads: 12,°C
